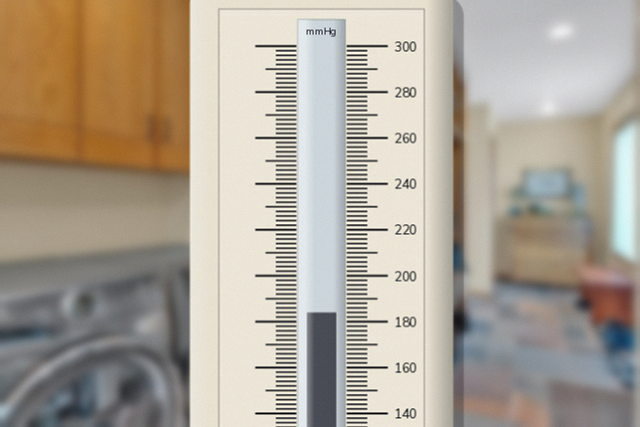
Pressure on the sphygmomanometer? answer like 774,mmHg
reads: 184,mmHg
